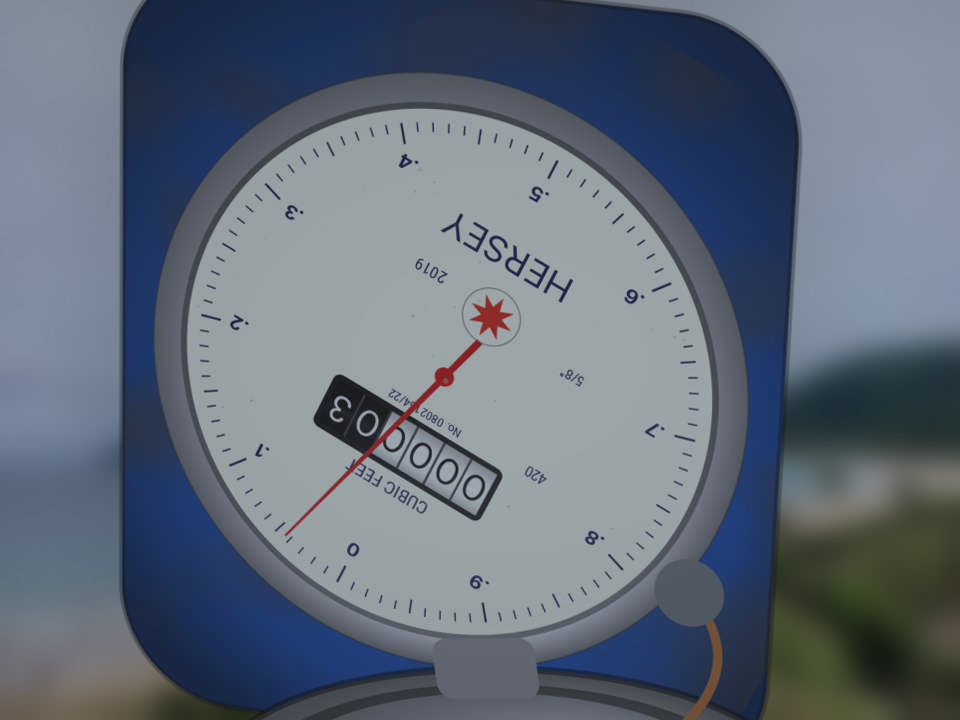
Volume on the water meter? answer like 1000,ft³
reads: 3.04,ft³
